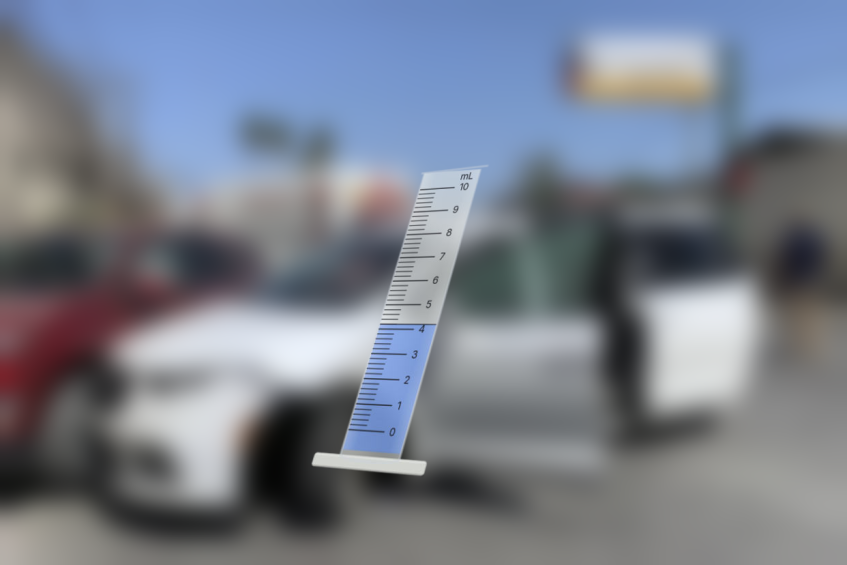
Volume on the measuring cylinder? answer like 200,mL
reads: 4.2,mL
